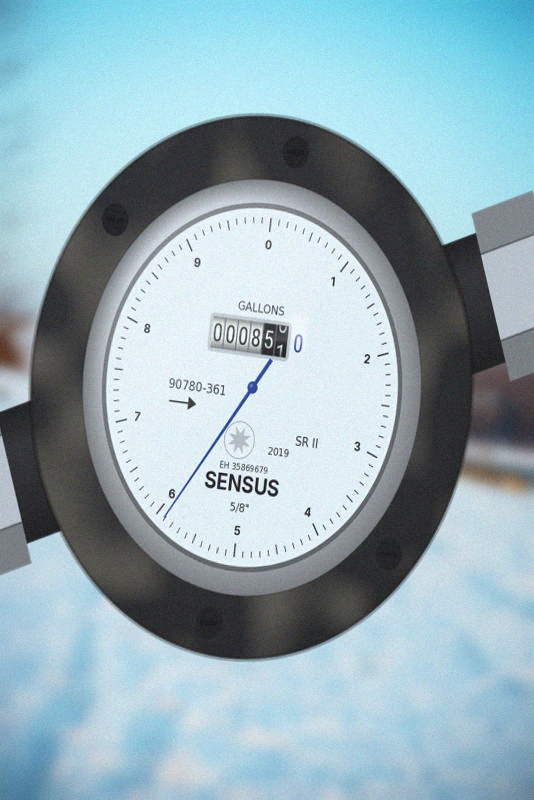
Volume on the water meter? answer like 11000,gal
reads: 8505.9,gal
